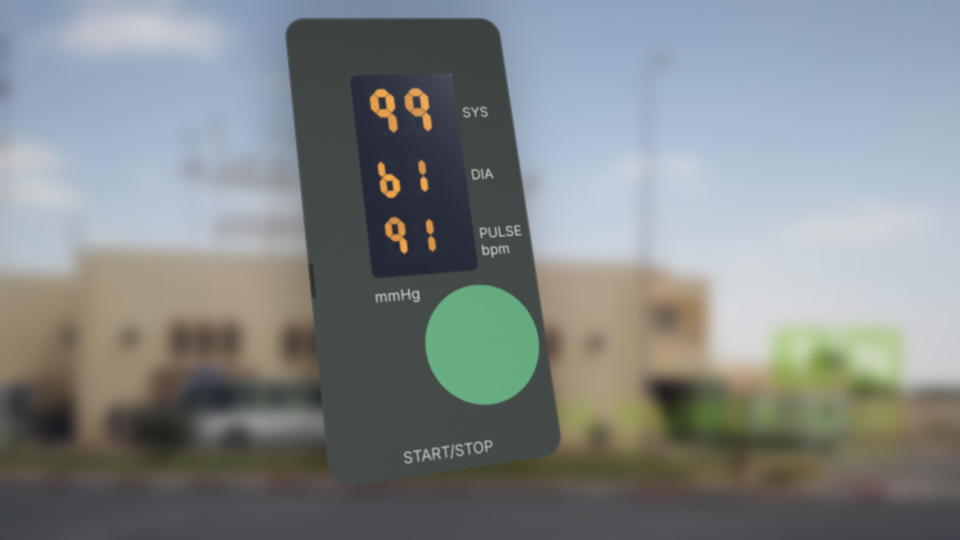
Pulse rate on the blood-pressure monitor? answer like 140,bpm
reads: 91,bpm
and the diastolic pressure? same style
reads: 61,mmHg
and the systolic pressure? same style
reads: 99,mmHg
